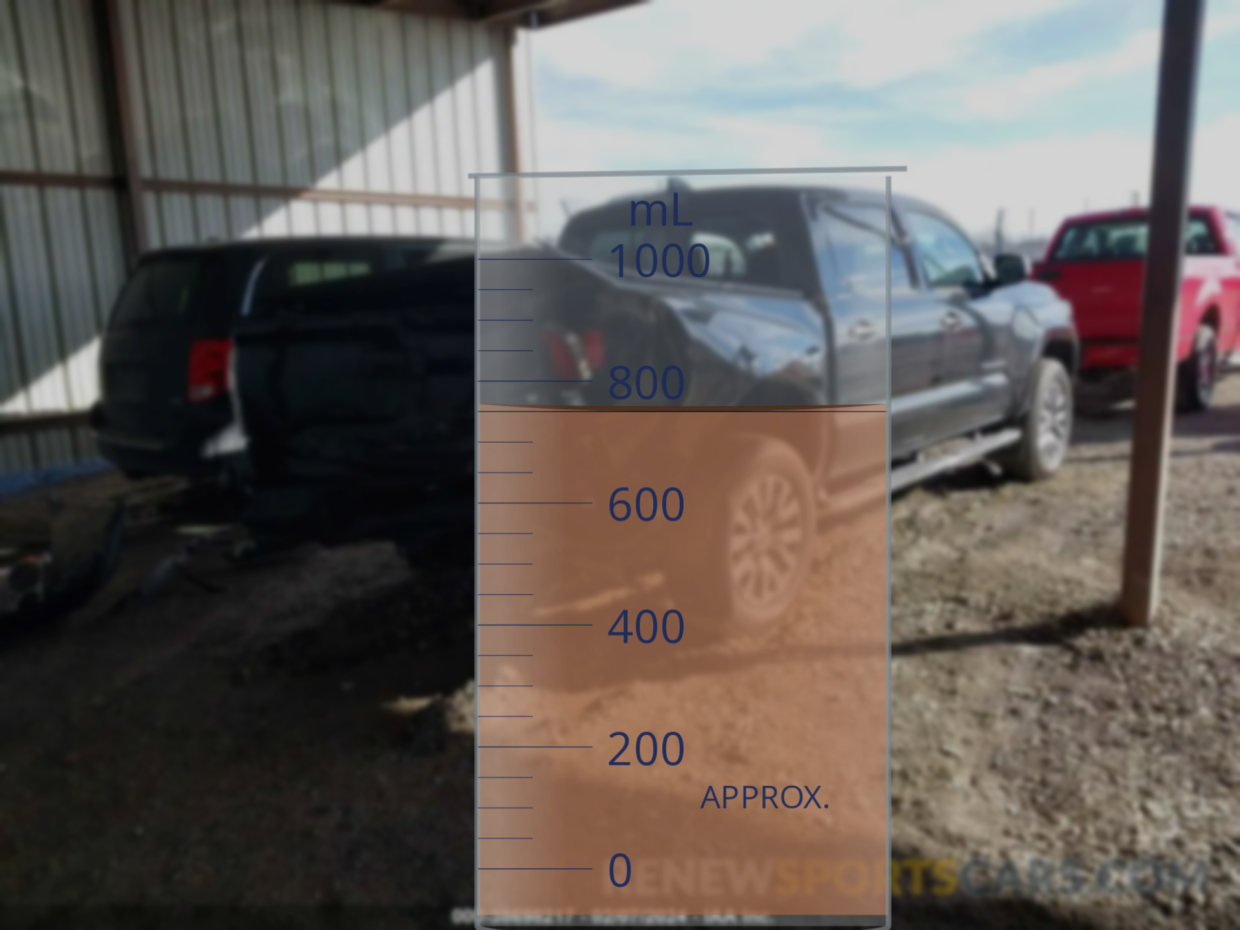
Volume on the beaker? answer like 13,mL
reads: 750,mL
